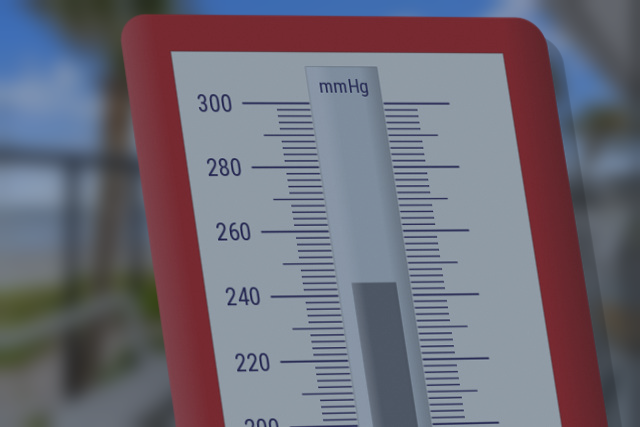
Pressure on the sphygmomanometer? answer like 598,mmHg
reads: 244,mmHg
